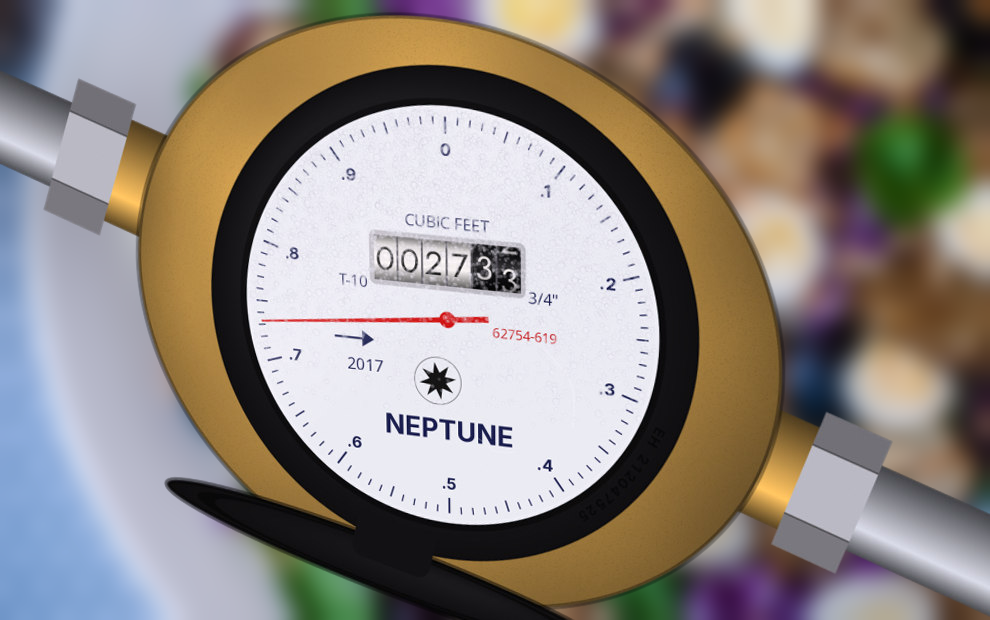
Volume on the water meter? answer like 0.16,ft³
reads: 2732.73,ft³
